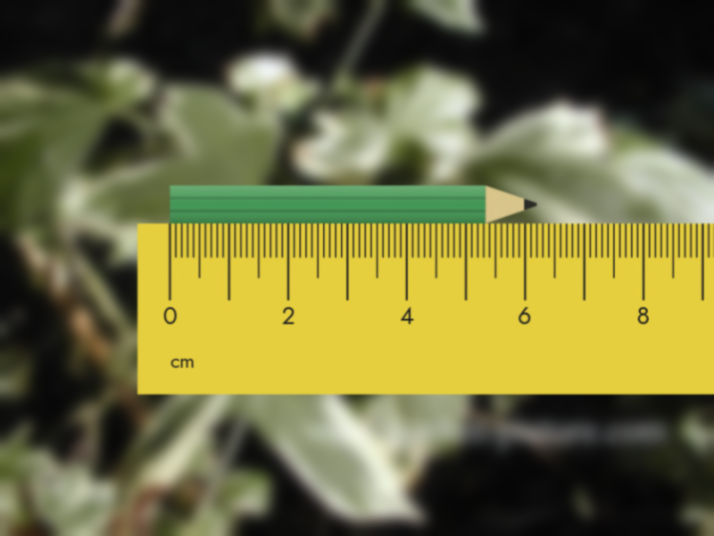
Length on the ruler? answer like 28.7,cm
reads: 6.2,cm
